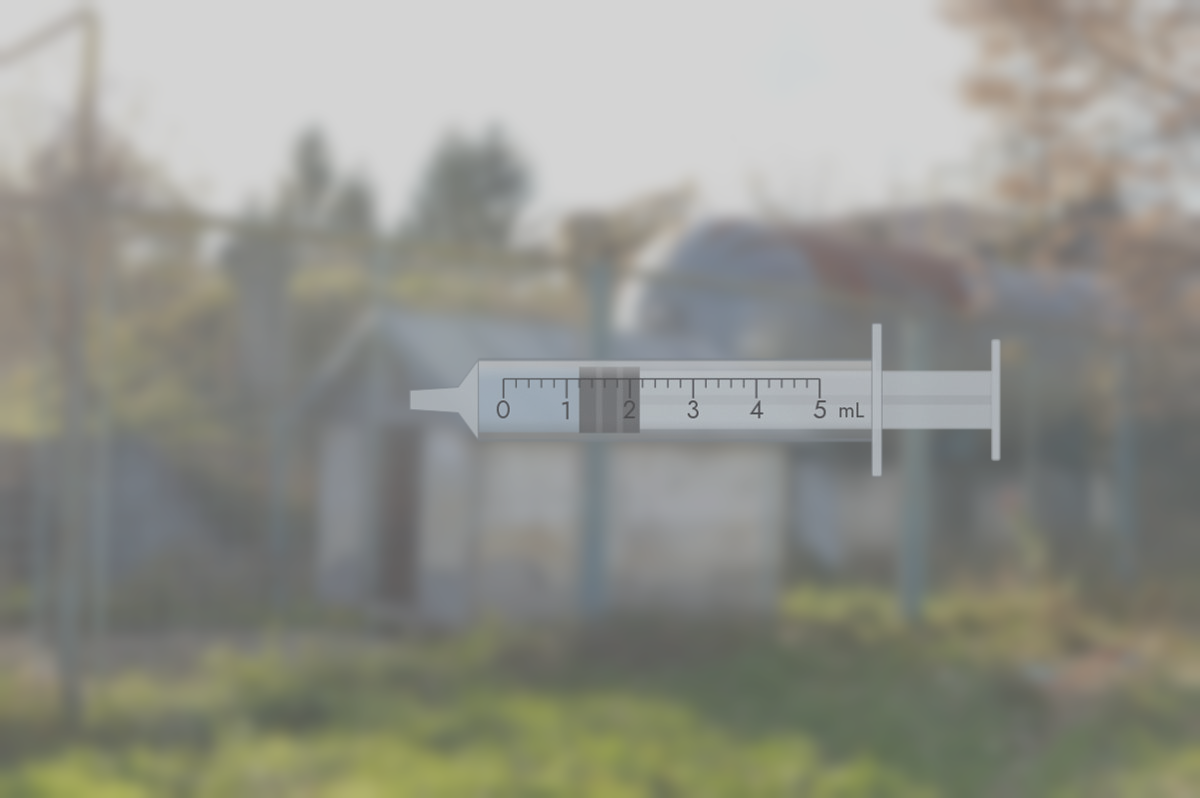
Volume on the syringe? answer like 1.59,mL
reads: 1.2,mL
